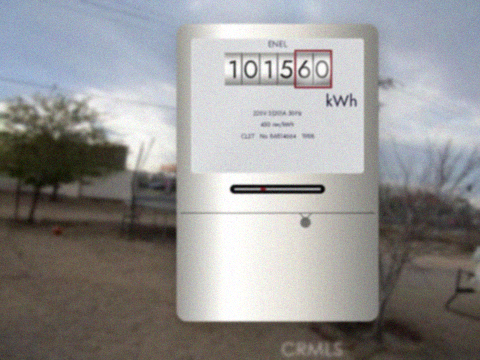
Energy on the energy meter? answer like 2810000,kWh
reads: 1015.60,kWh
